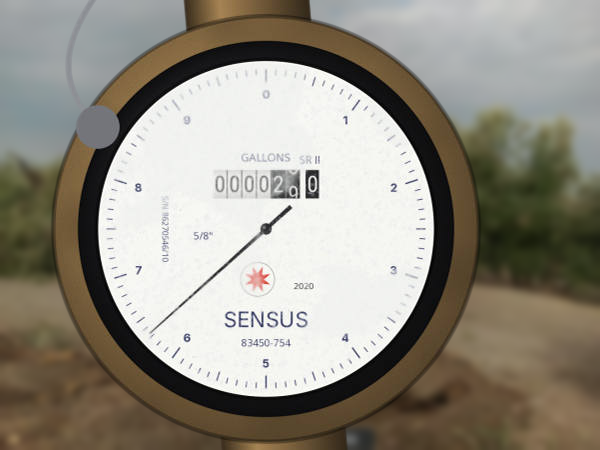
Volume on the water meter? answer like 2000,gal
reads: 286.3,gal
